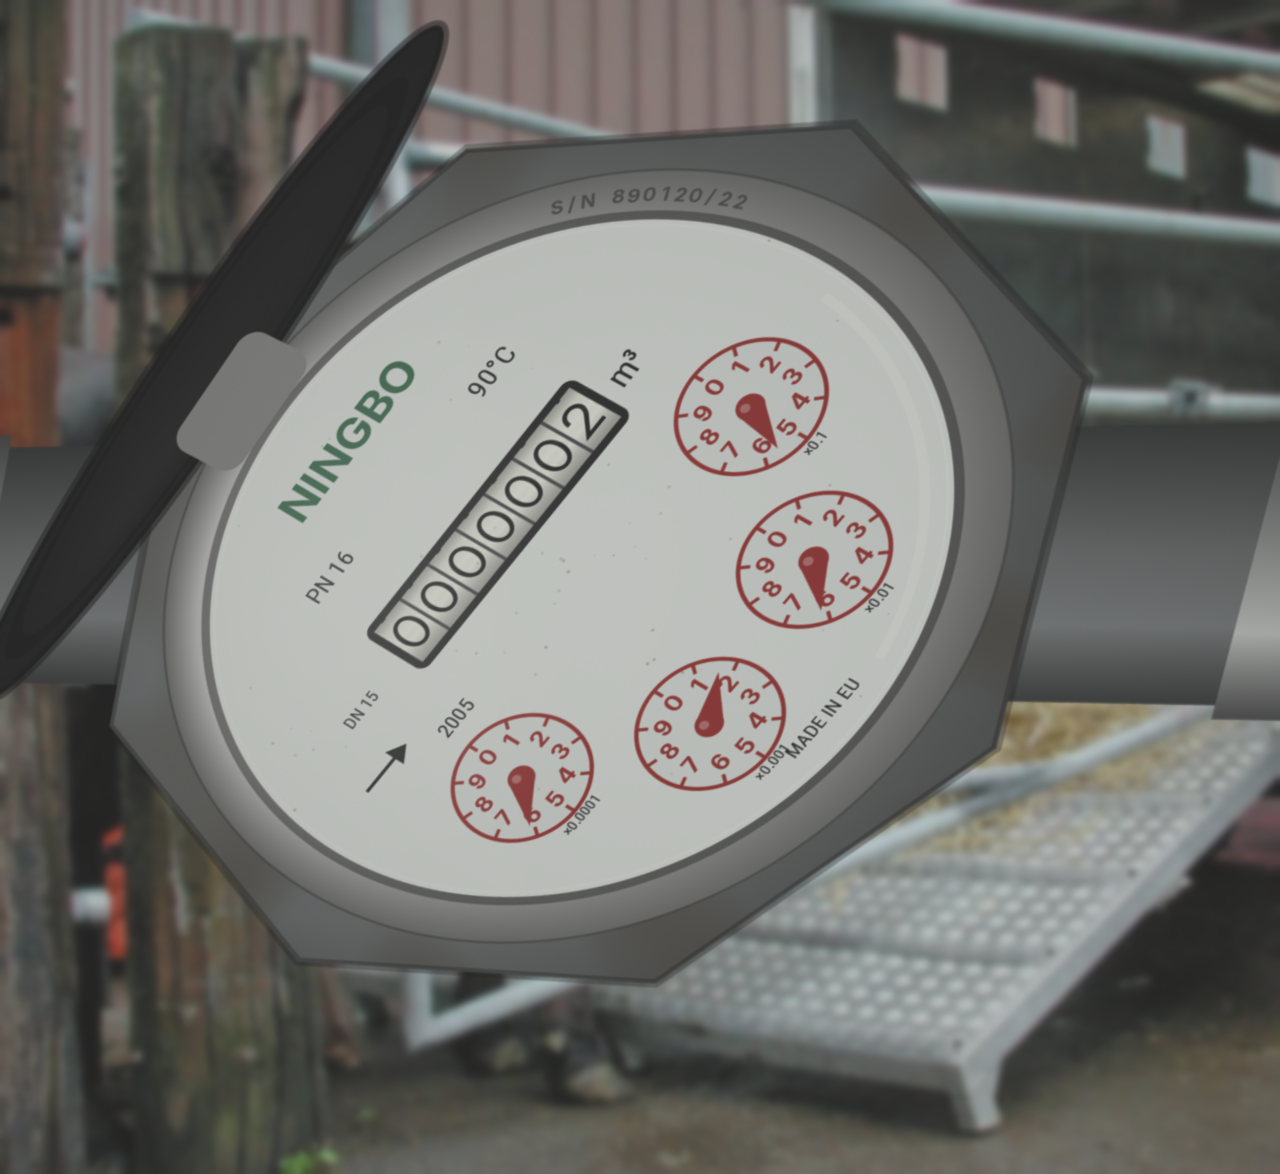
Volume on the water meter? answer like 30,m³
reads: 2.5616,m³
